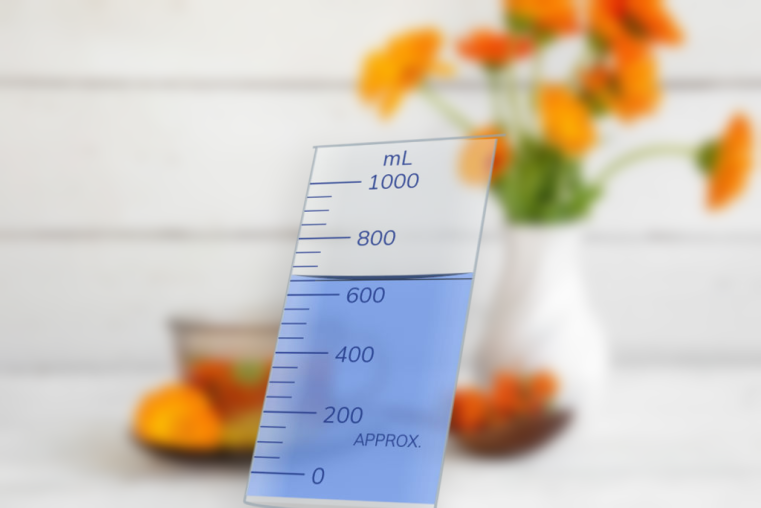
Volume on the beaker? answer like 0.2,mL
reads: 650,mL
